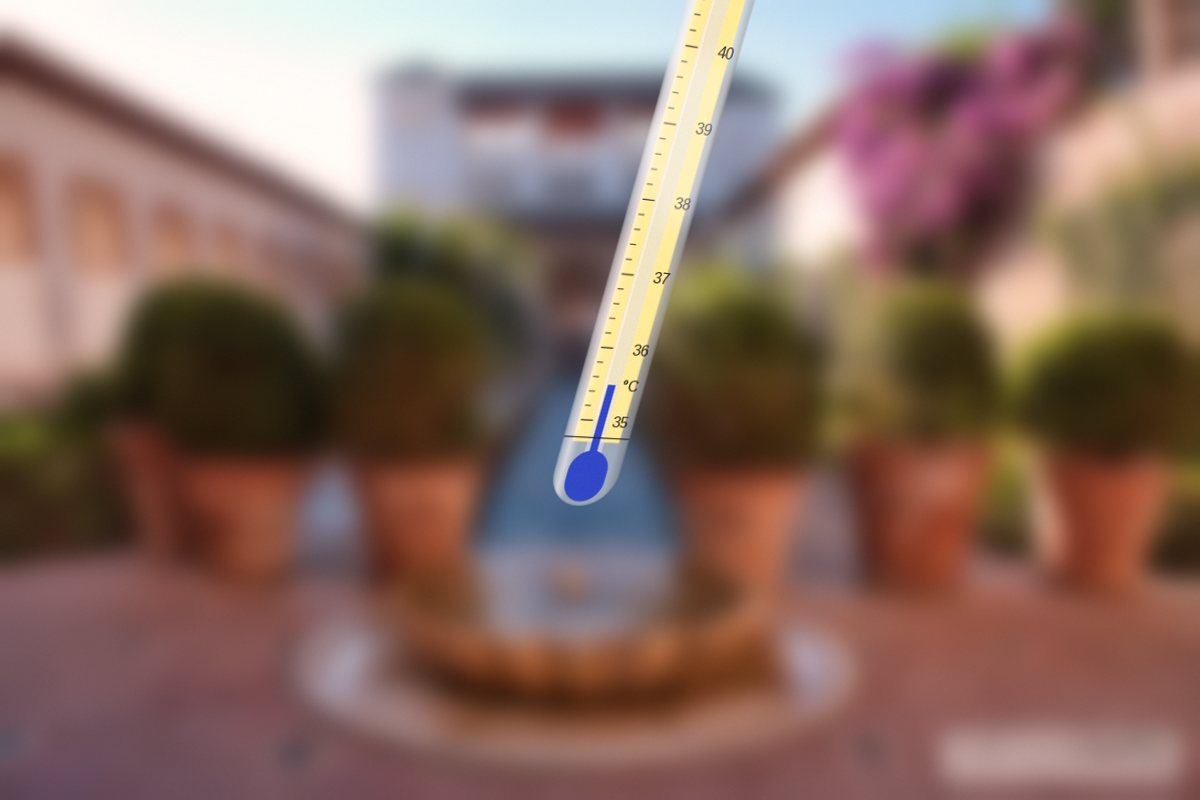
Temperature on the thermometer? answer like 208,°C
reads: 35.5,°C
